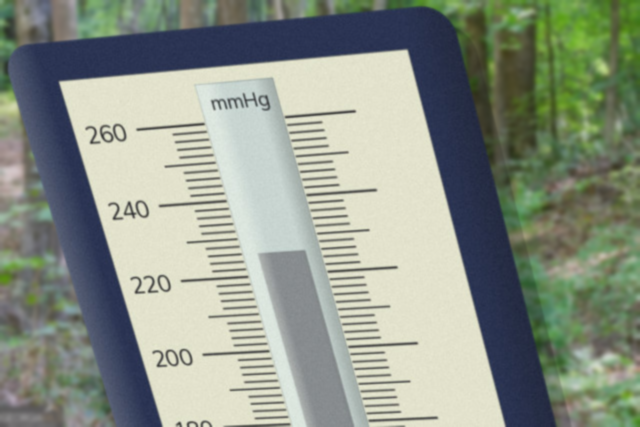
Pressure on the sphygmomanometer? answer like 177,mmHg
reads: 226,mmHg
